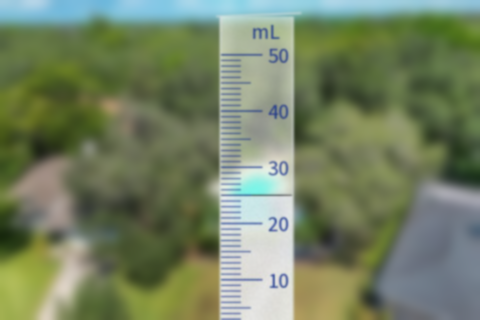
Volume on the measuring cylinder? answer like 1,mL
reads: 25,mL
